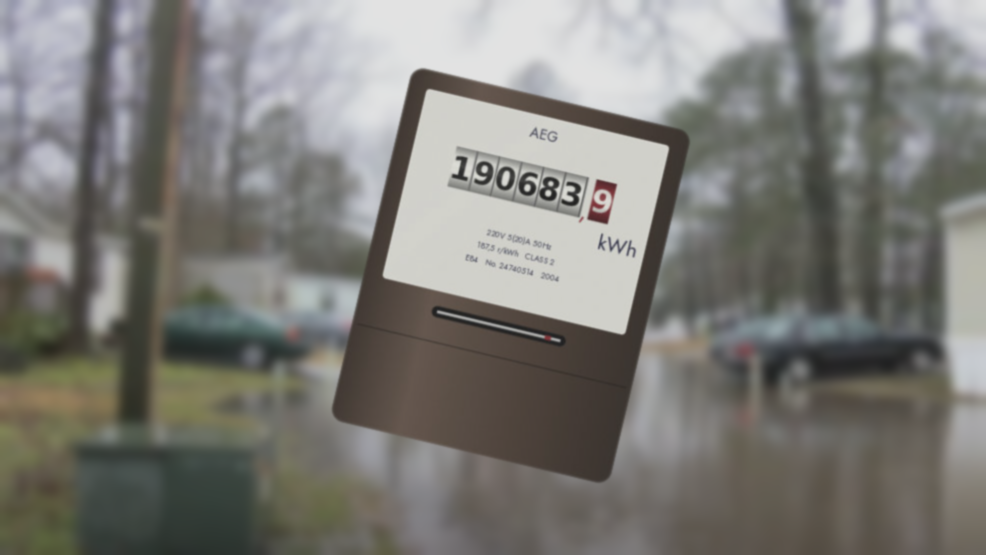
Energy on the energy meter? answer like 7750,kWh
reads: 190683.9,kWh
